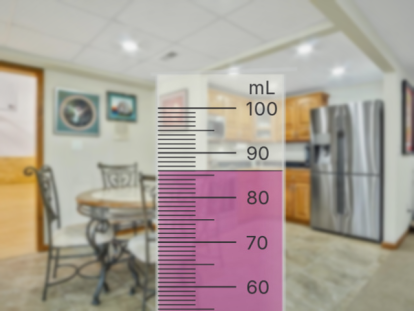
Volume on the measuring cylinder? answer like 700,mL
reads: 86,mL
